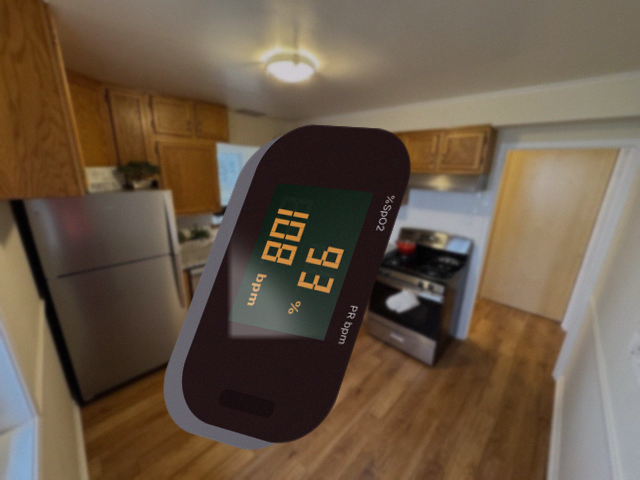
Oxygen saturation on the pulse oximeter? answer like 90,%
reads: 93,%
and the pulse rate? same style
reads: 108,bpm
